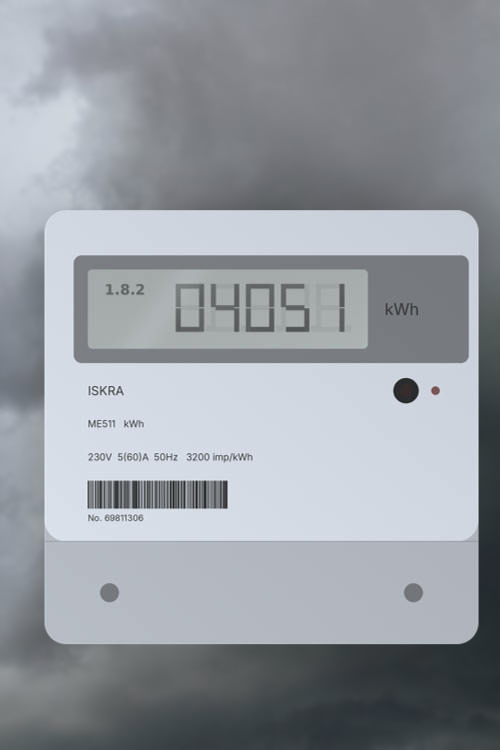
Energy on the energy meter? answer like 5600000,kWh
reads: 4051,kWh
